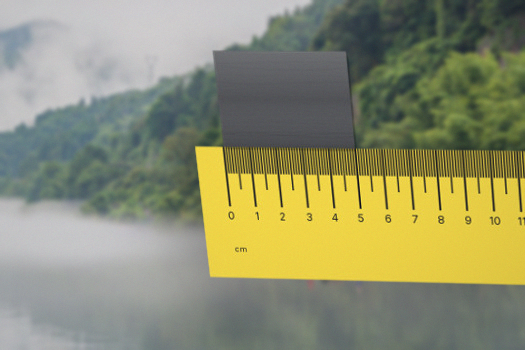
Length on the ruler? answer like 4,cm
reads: 5,cm
